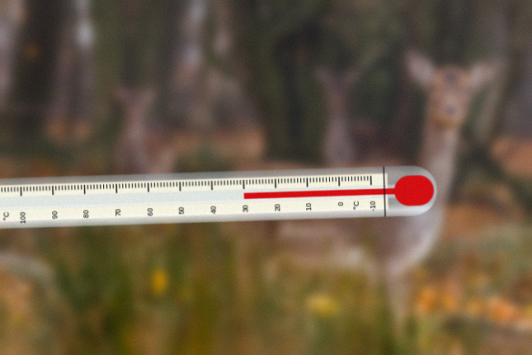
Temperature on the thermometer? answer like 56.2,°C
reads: 30,°C
